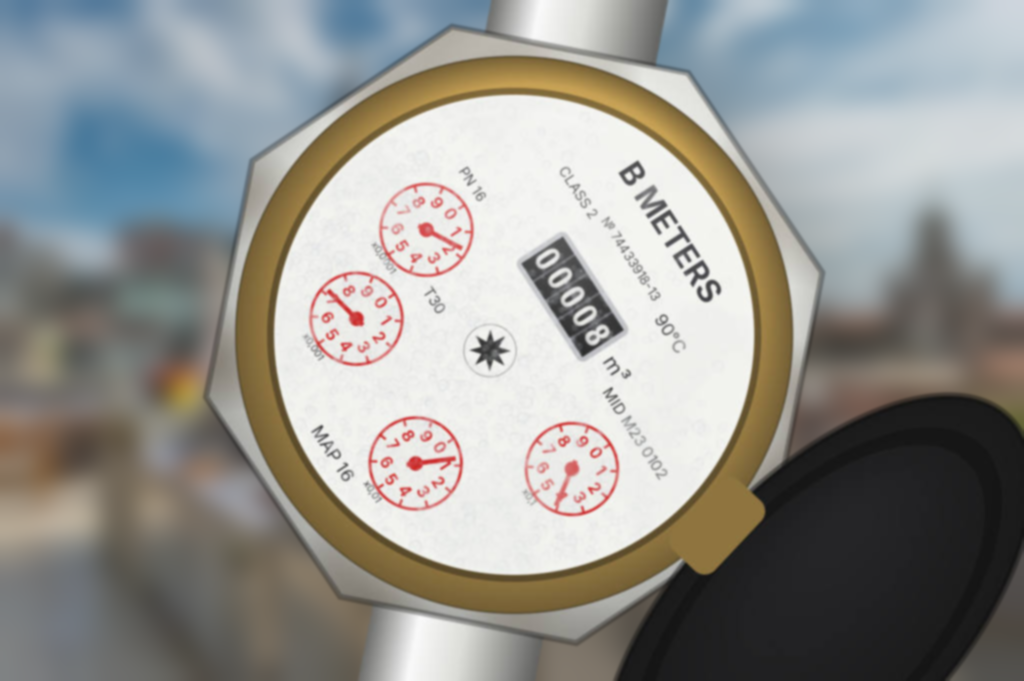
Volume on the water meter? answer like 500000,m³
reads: 8.4071,m³
